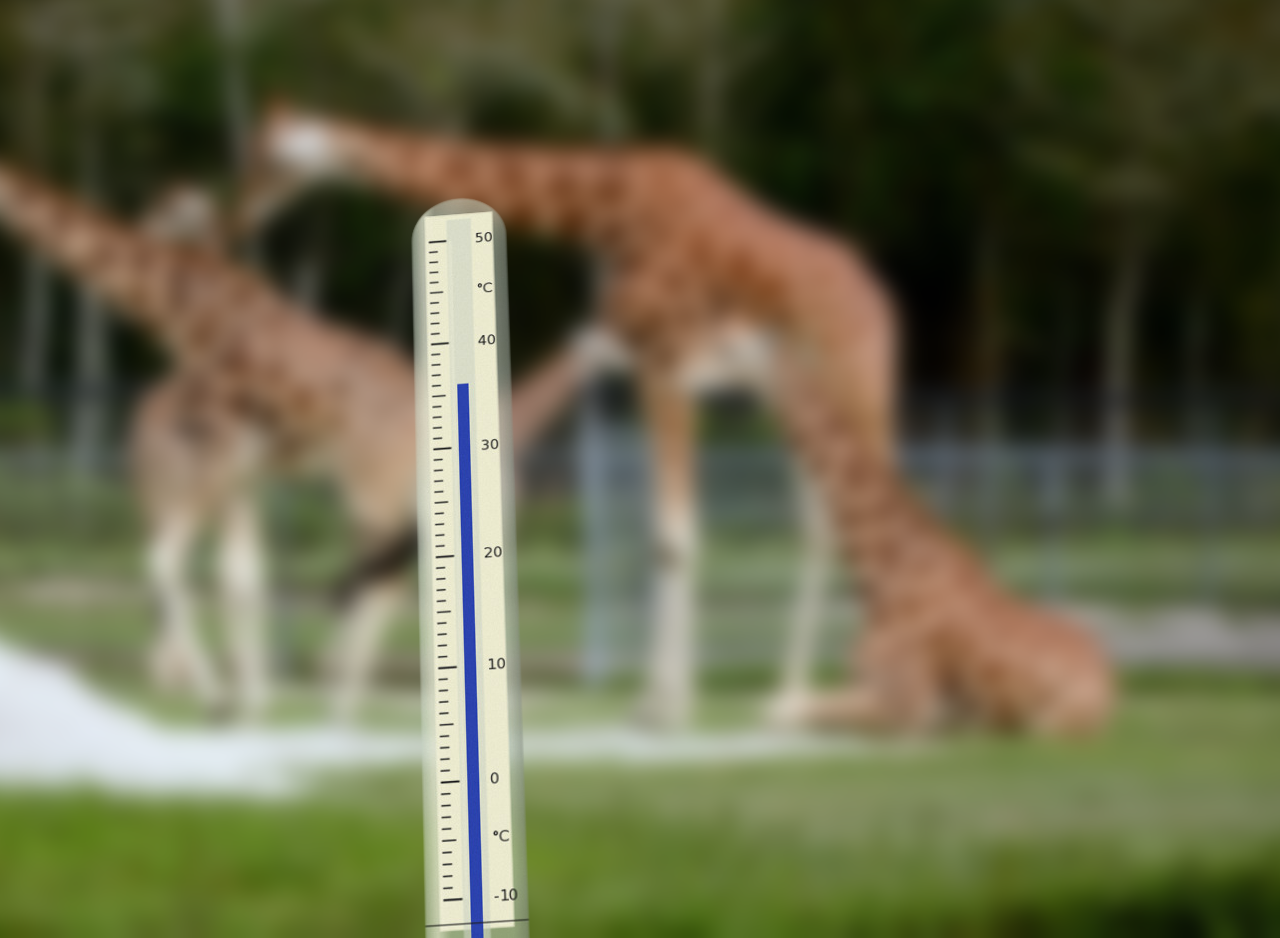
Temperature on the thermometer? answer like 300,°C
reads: 36,°C
